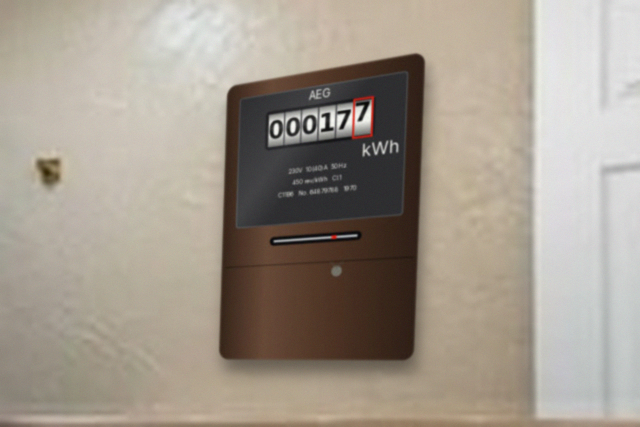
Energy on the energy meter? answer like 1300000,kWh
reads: 17.7,kWh
